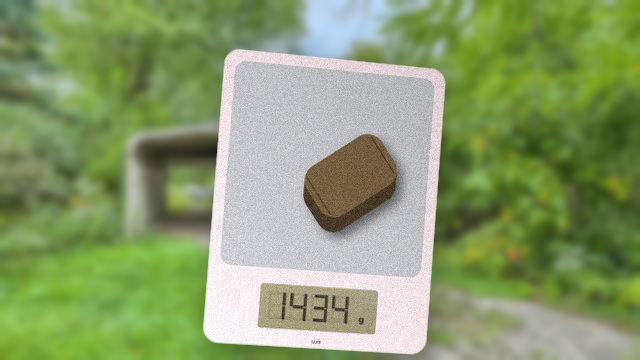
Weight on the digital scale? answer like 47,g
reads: 1434,g
